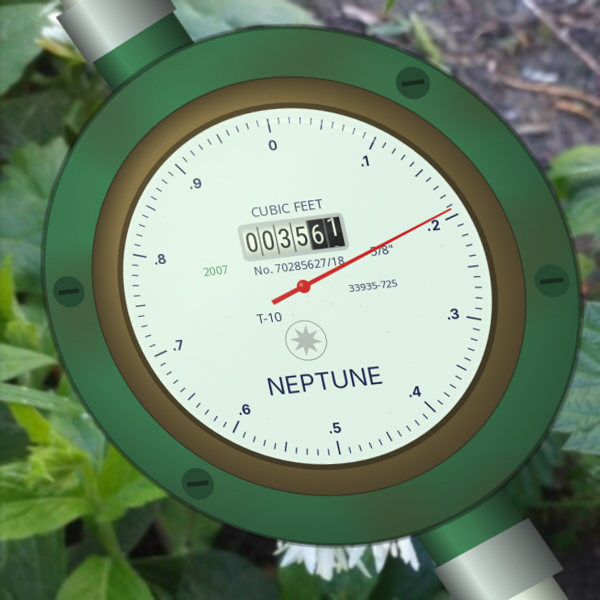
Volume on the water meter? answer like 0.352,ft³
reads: 3561.19,ft³
